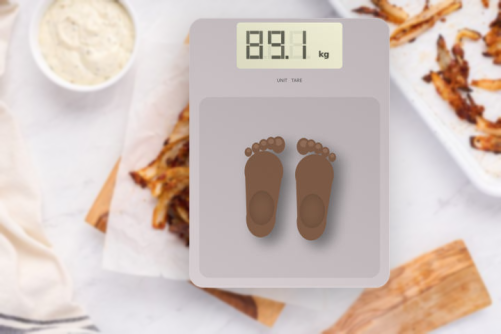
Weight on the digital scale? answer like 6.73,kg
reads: 89.1,kg
